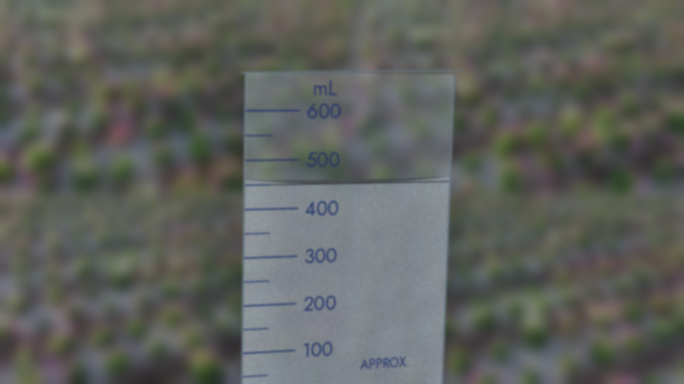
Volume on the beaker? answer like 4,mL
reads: 450,mL
